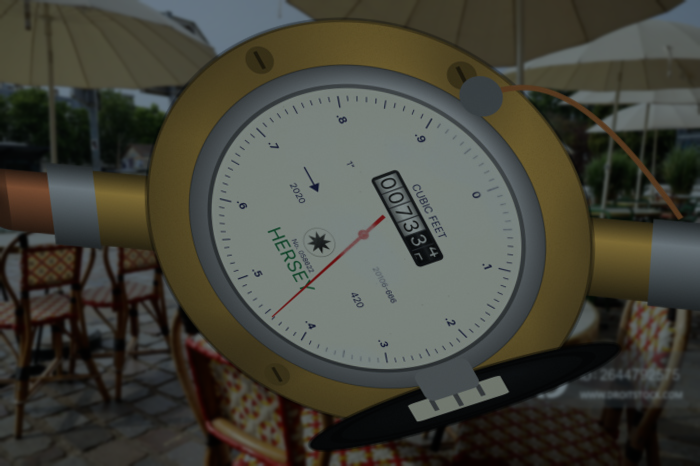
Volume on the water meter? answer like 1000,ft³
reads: 7334.44,ft³
